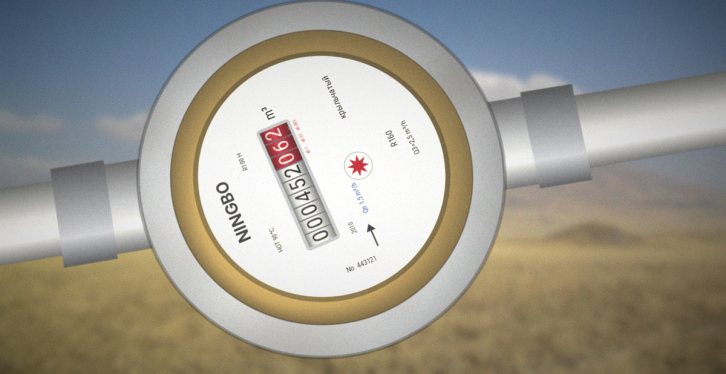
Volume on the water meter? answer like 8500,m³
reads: 452.062,m³
